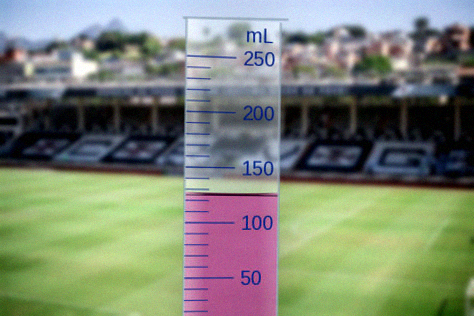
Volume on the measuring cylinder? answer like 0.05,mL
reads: 125,mL
